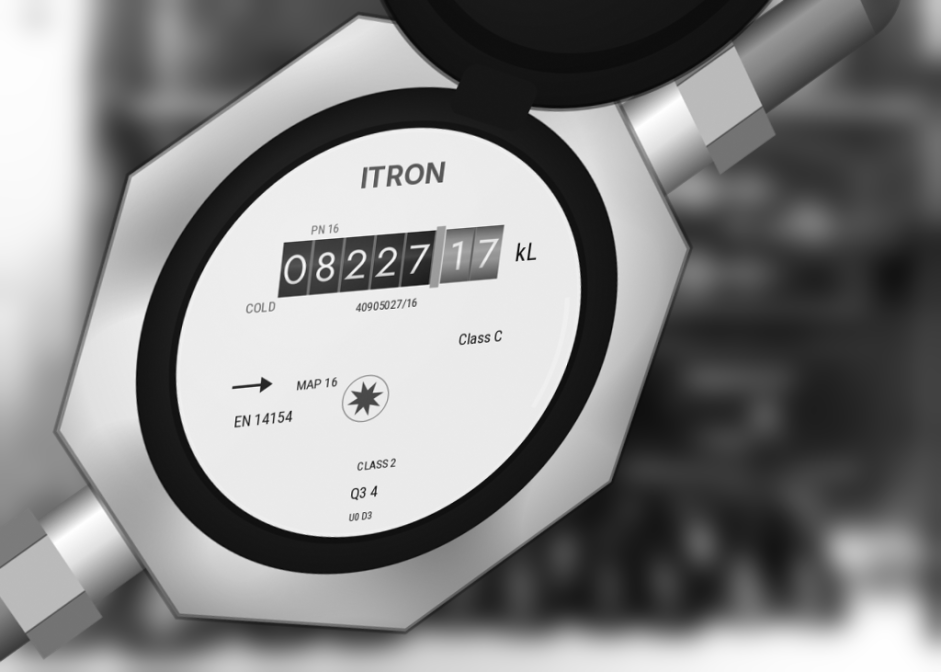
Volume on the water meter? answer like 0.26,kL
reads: 8227.17,kL
